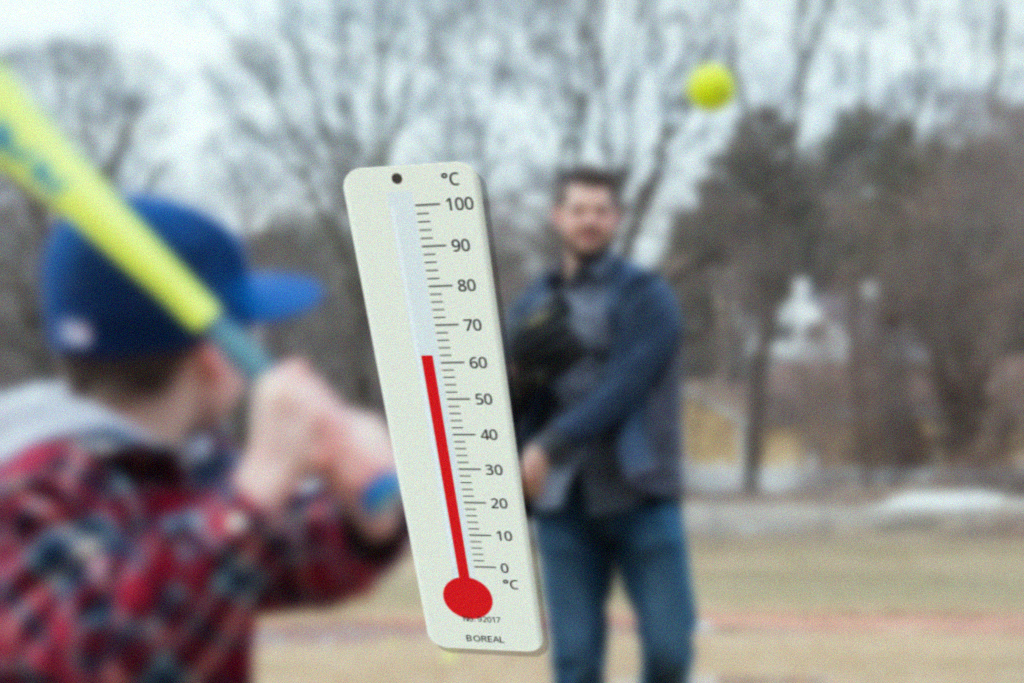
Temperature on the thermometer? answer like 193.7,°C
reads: 62,°C
